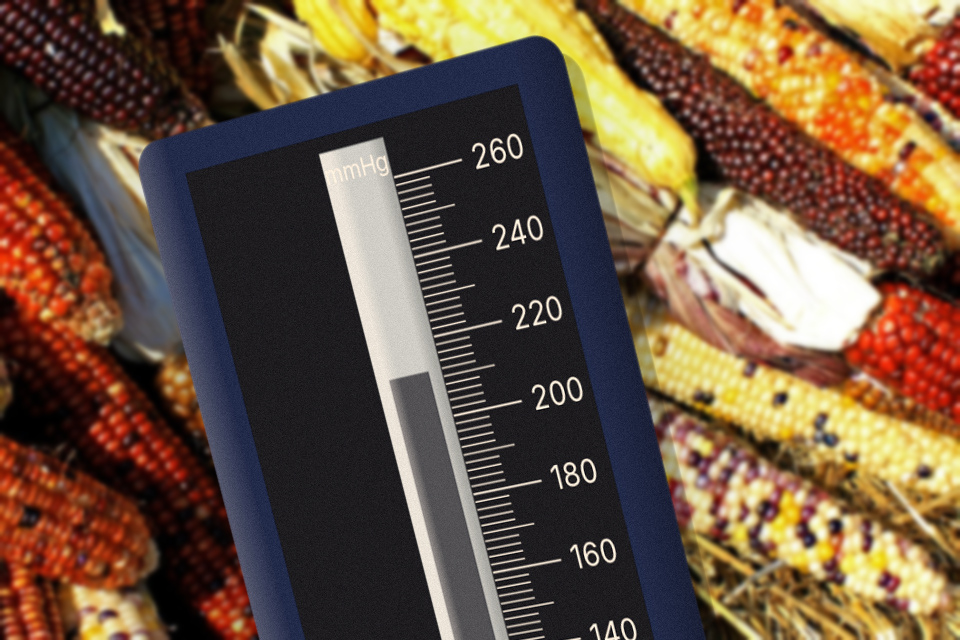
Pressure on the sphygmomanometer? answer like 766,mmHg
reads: 212,mmHg
